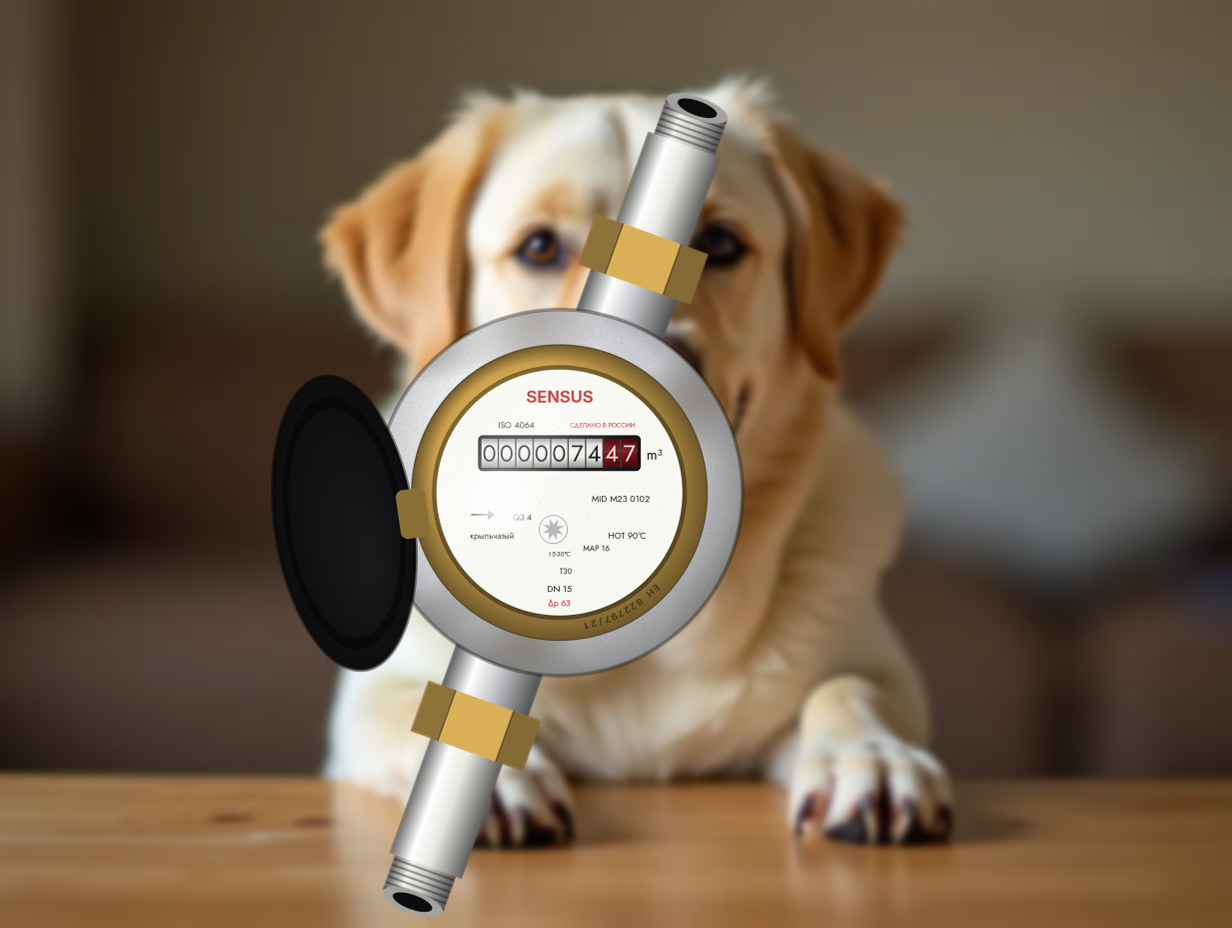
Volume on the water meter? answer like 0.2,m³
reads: 74.47,m³
